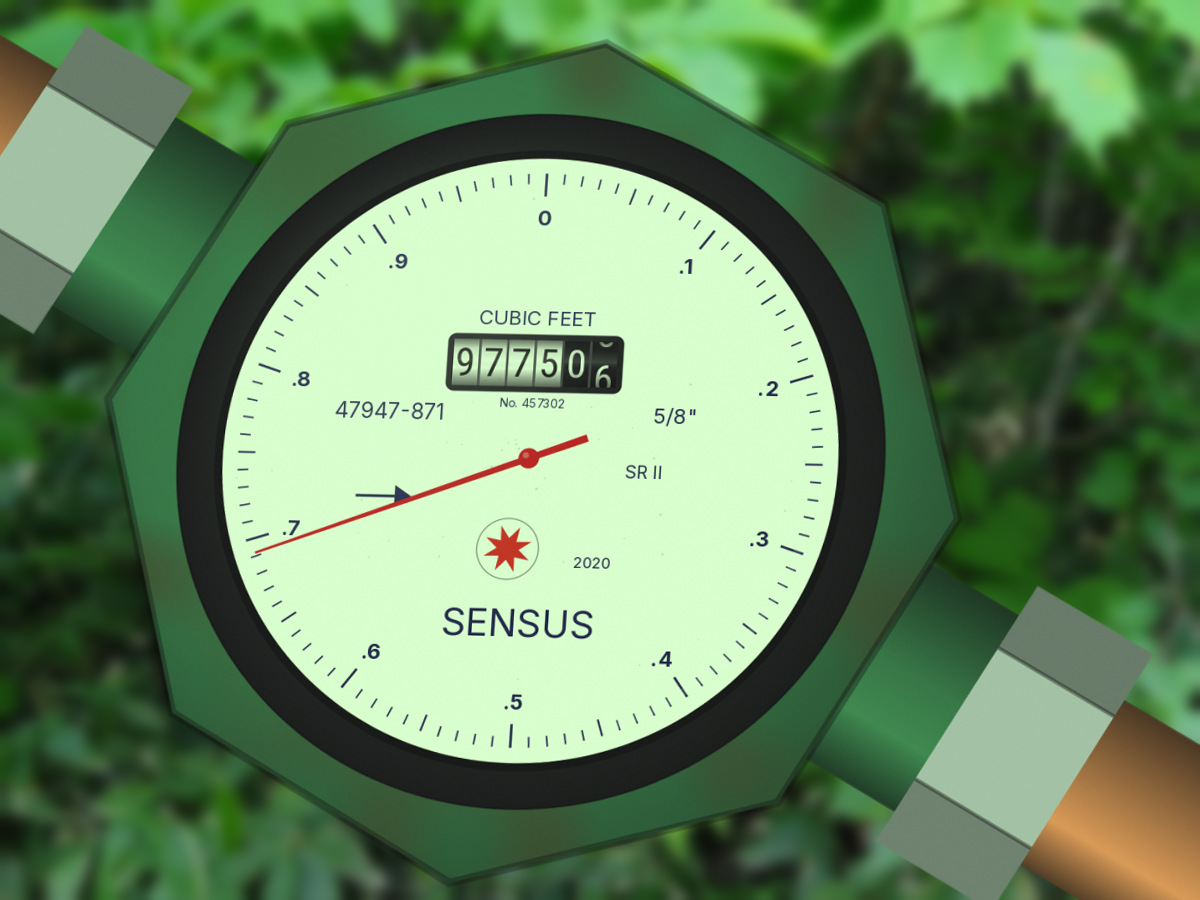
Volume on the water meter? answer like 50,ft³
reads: 977505.69,ft³
